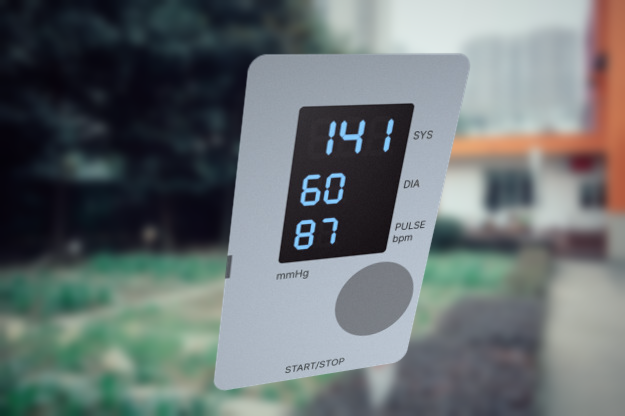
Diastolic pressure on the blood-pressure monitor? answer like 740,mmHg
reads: 60,mmHg
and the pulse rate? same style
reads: 87,bpm
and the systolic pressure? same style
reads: 141,mmHg
